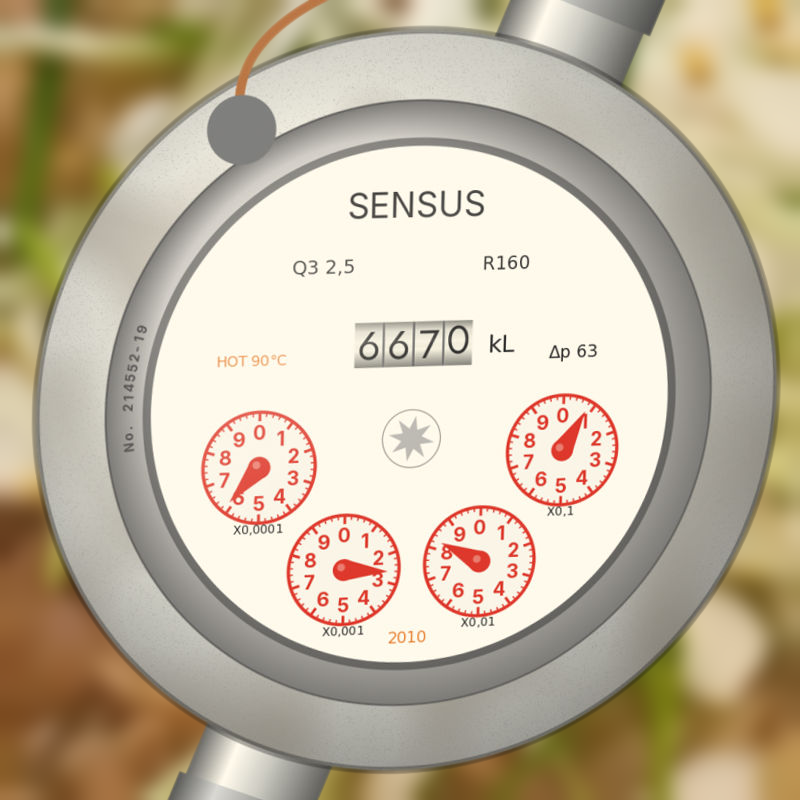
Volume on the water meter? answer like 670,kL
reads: 6670.0826,kL
